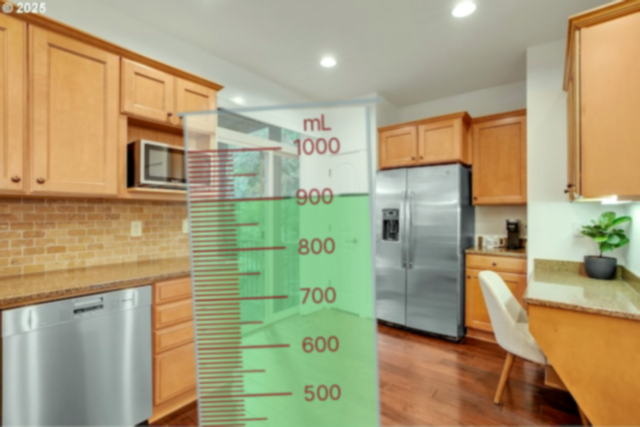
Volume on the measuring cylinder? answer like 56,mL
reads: 900,mL
